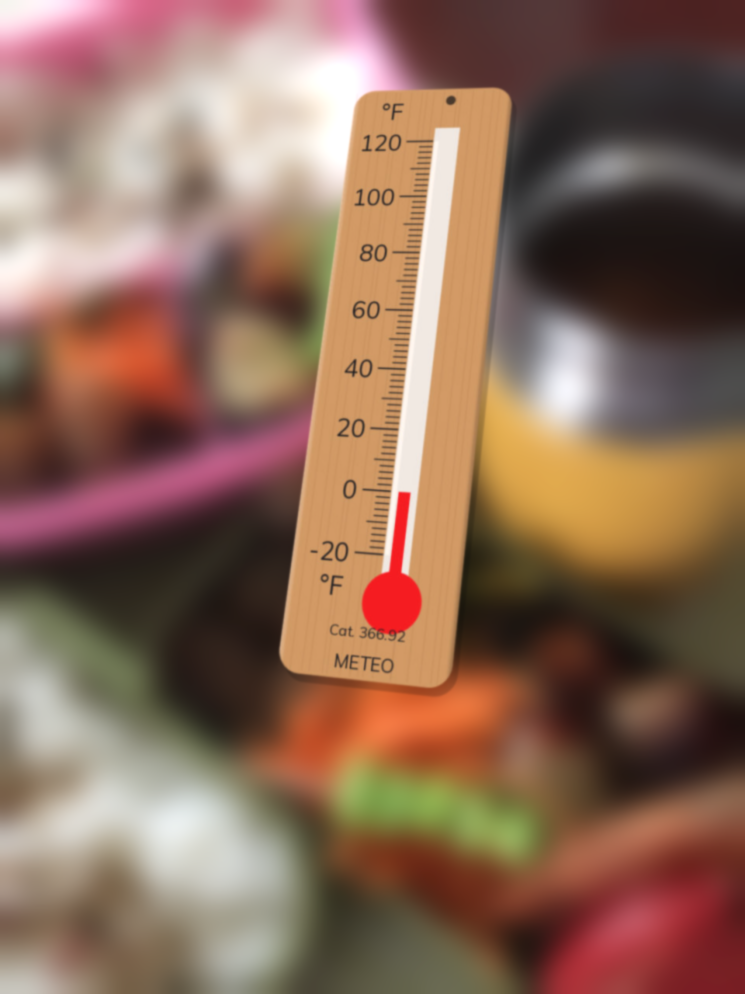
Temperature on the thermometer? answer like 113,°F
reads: 0,°F
